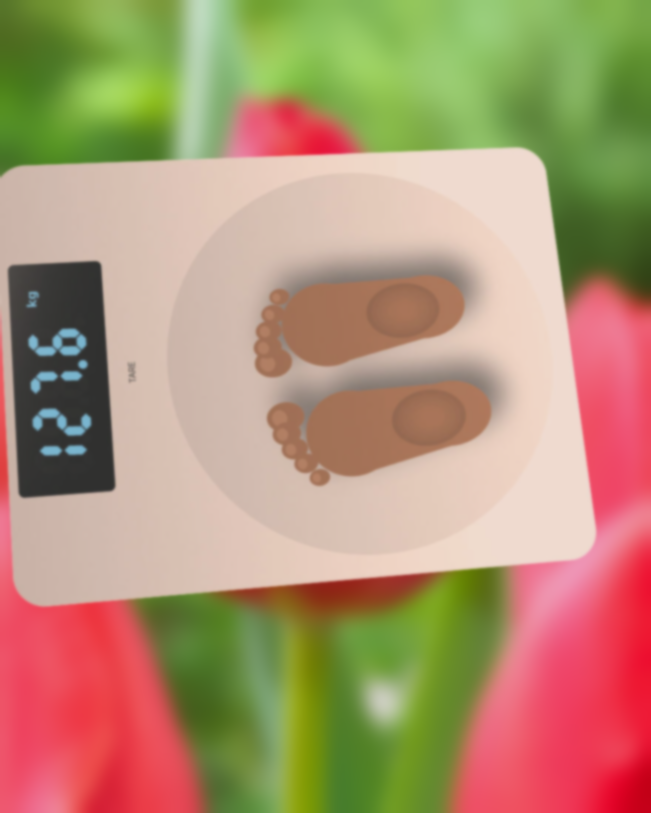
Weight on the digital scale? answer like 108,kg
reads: 127.6,kg
